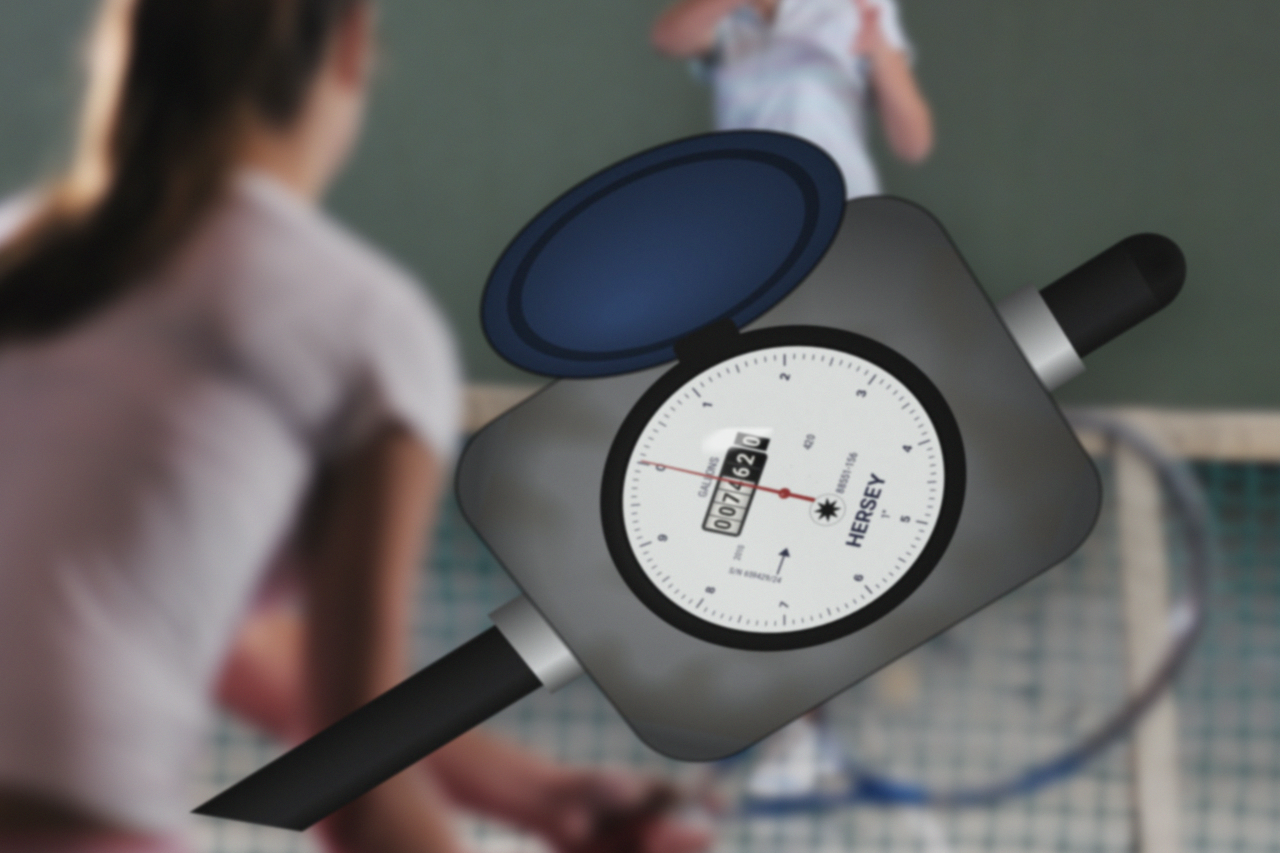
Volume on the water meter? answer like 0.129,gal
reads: 74620.0,gal
